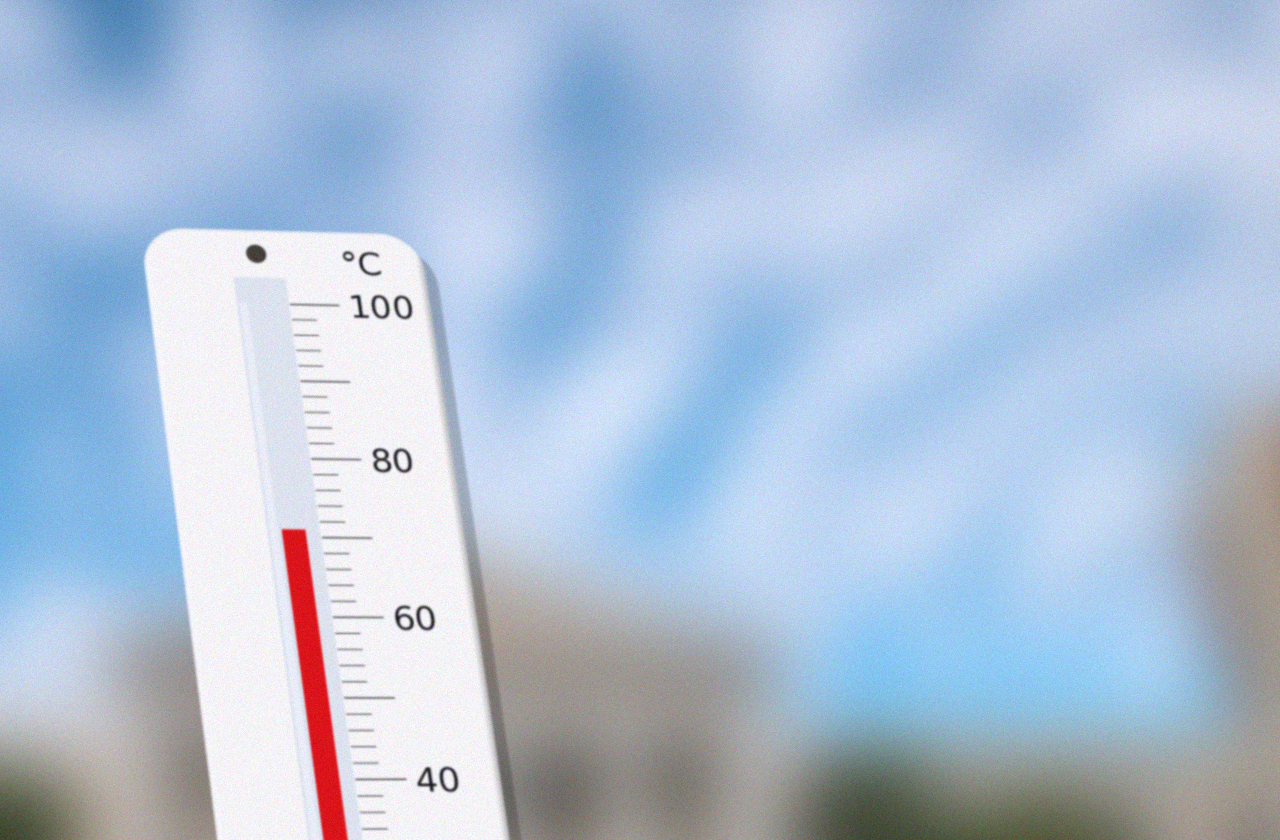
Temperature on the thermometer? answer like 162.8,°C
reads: 71,°C
